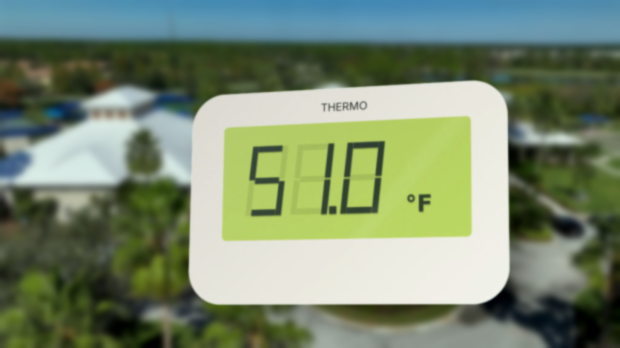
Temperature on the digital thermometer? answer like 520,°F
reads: 51.0,°F
